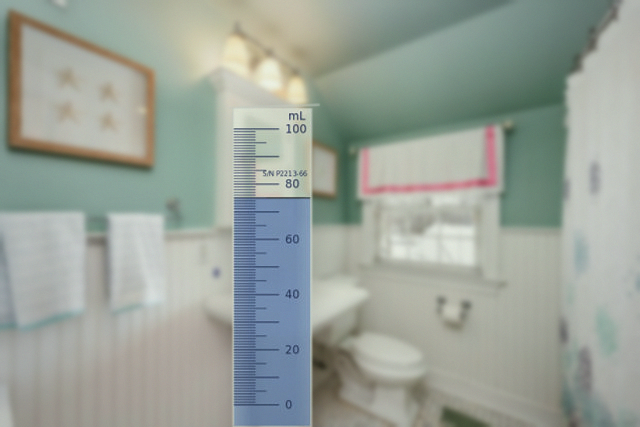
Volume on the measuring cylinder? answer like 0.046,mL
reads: 75,mL
